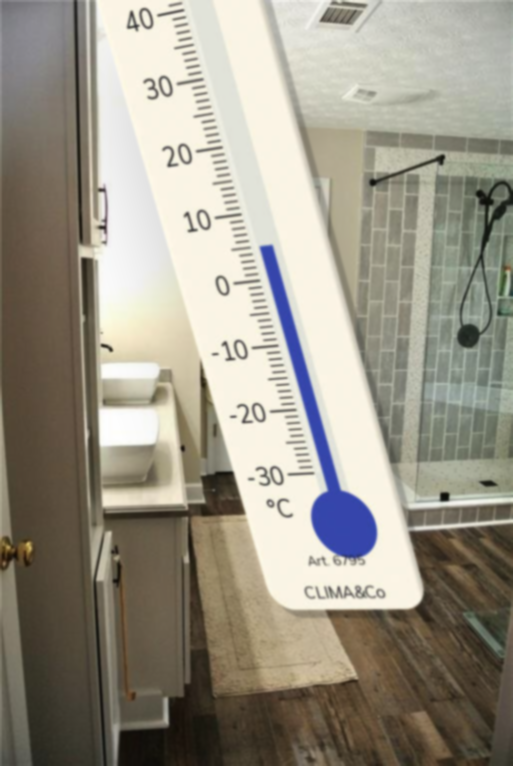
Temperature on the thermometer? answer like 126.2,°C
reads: 5,°C
